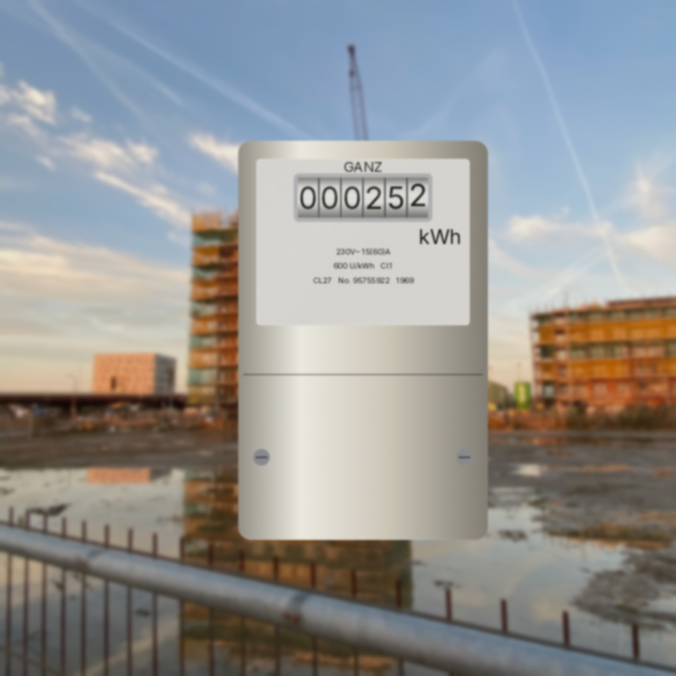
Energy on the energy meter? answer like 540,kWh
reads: 252,kWh
